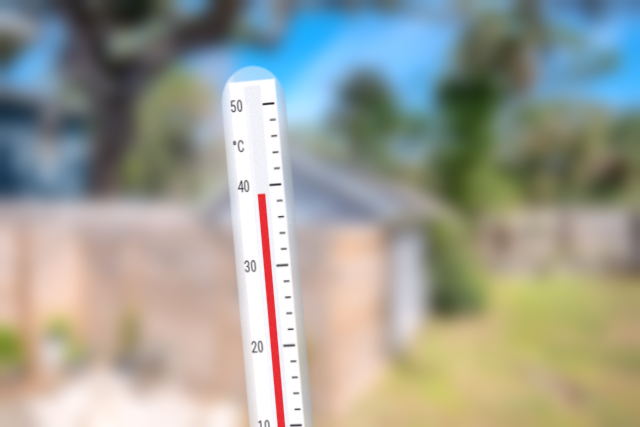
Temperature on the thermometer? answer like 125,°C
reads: 39,°C
